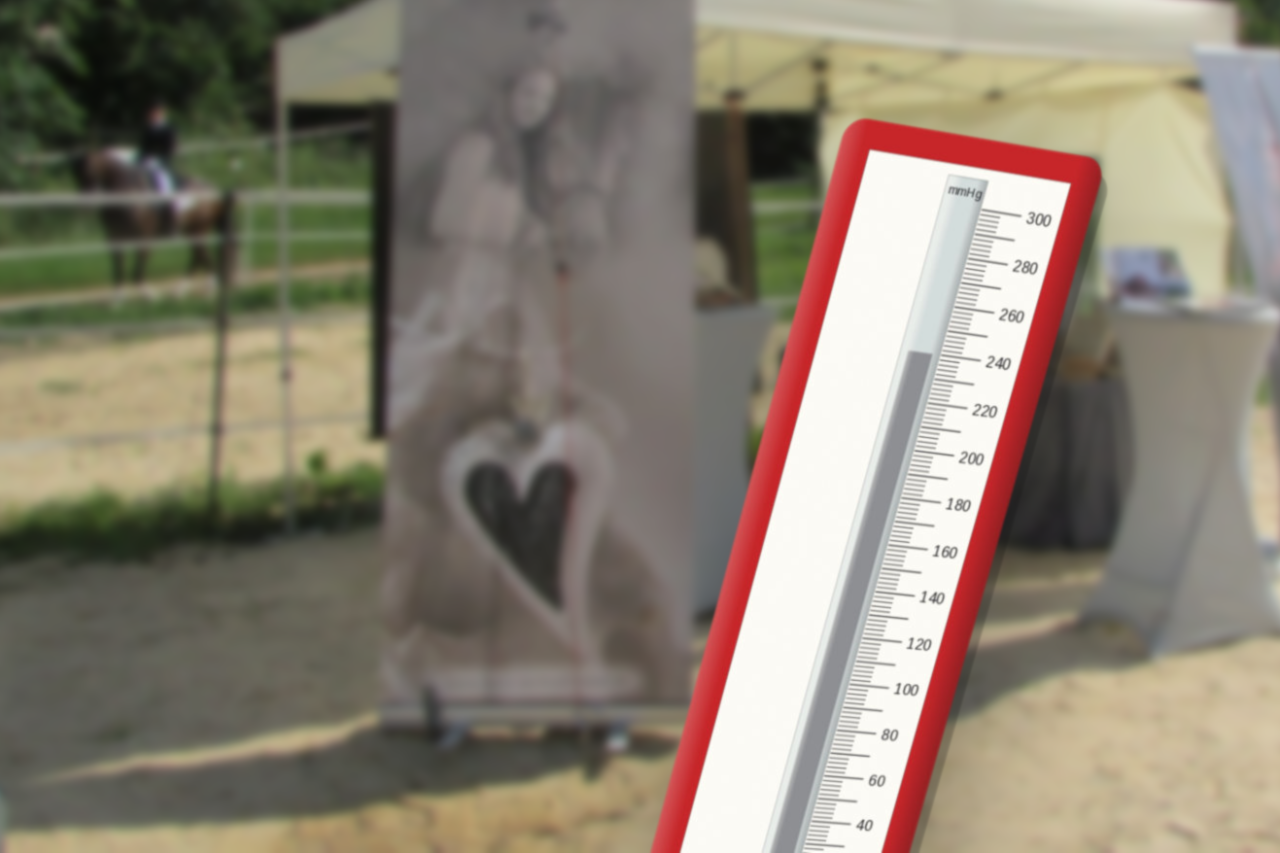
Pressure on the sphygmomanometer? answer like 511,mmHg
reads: 240,mmHg
